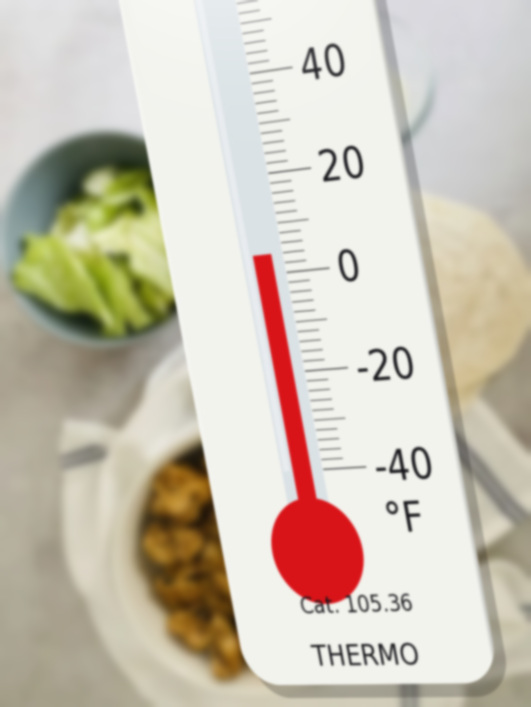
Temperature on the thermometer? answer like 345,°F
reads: 4,°F
